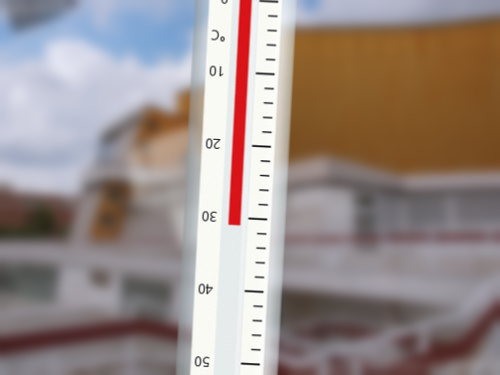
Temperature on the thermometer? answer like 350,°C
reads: 31,°C
